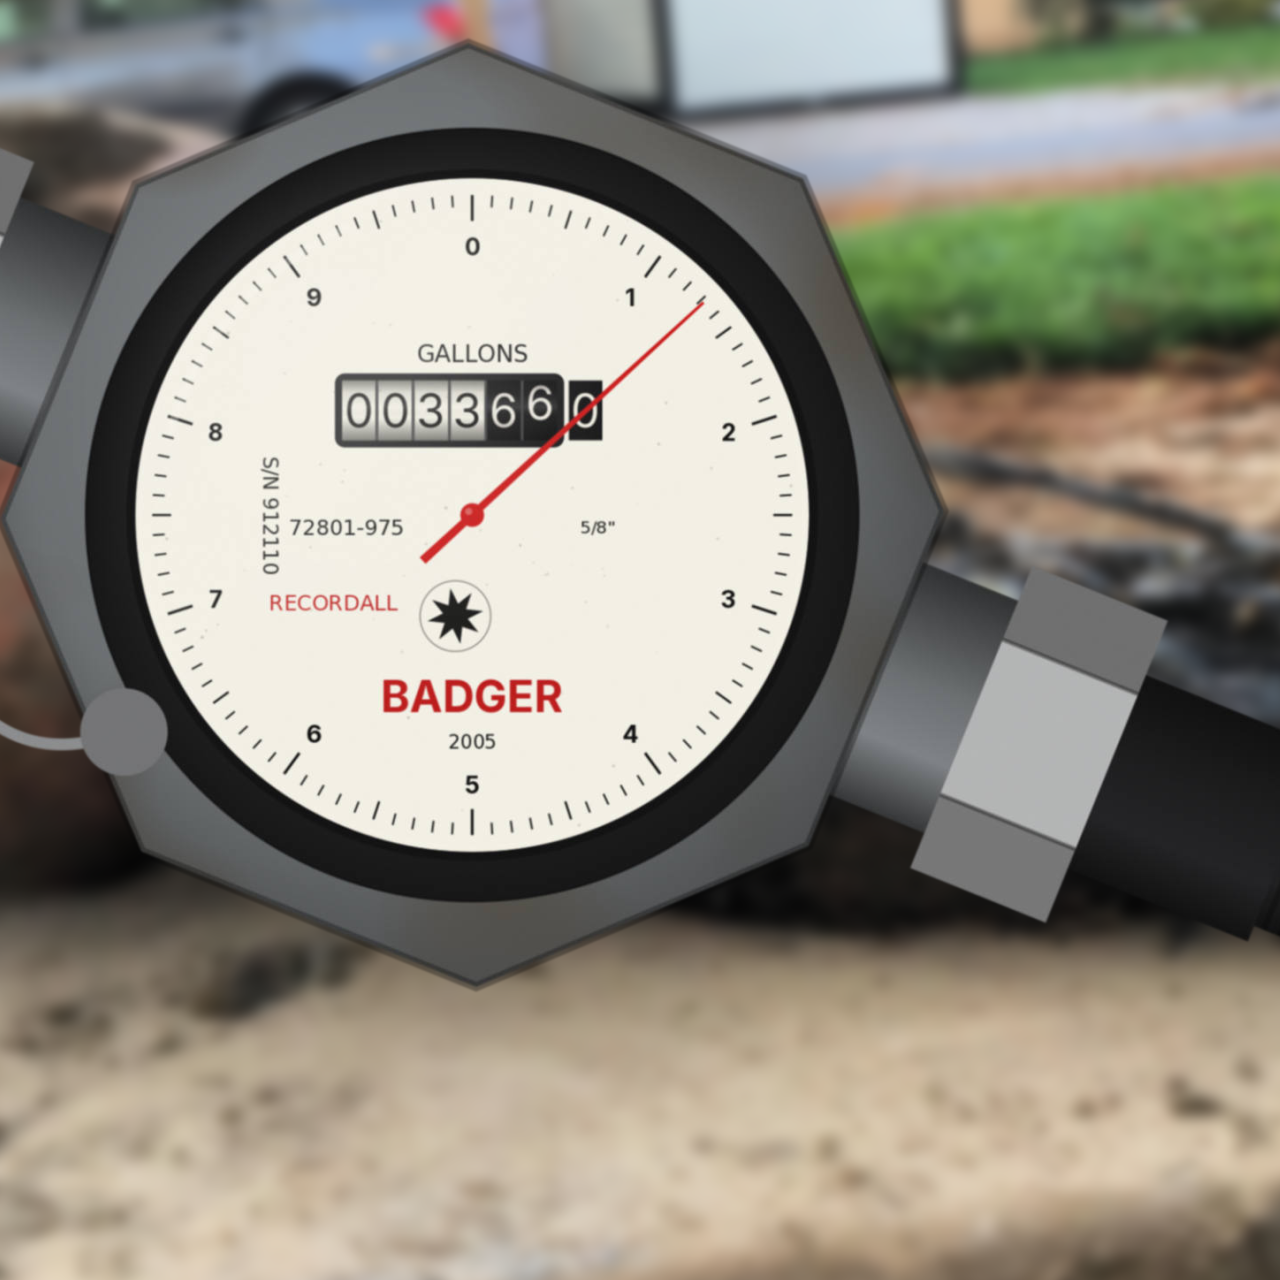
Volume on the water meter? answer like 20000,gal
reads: 33661.3,gal
